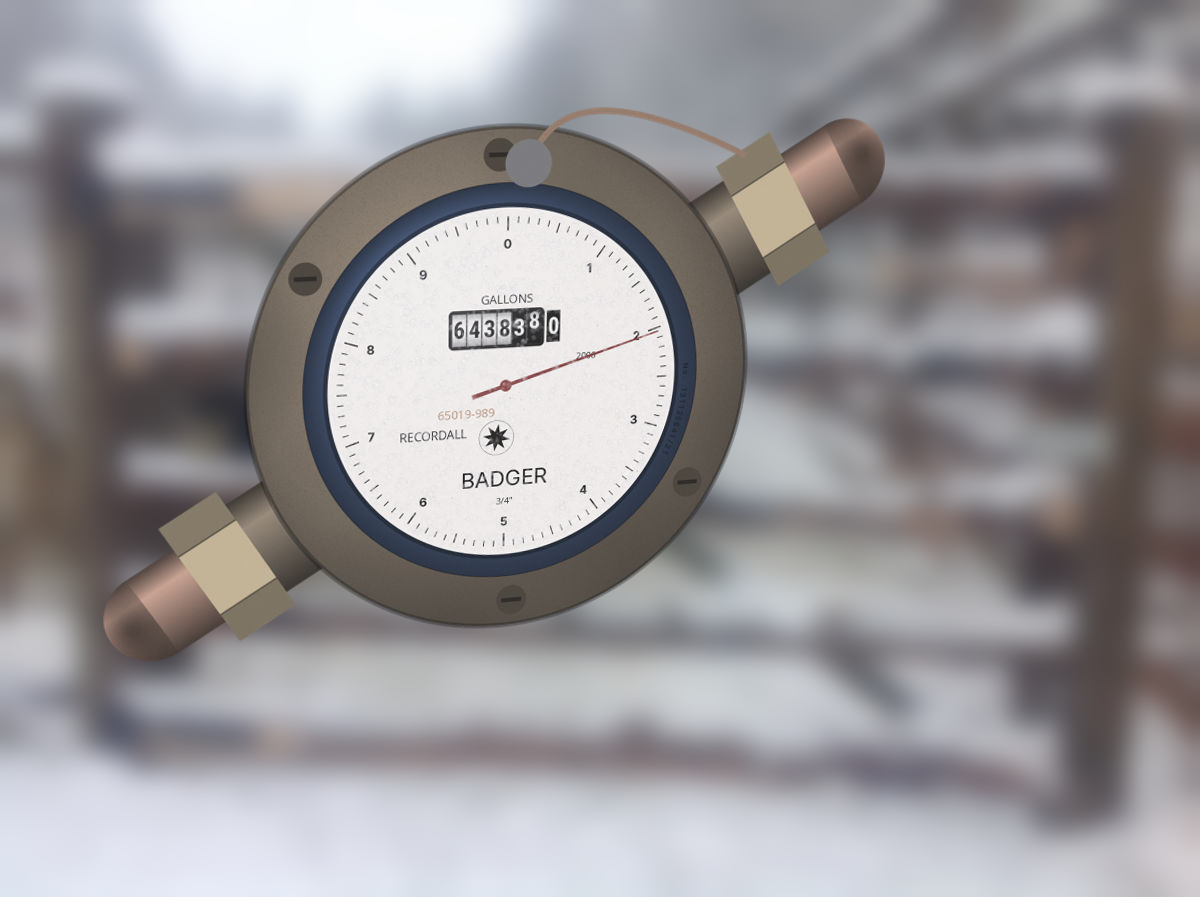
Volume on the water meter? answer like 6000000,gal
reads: 6438382.0,gal
